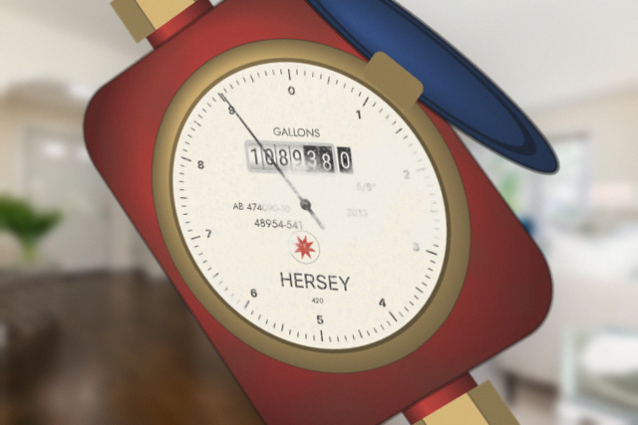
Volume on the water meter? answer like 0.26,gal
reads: 1089379.0,gal
